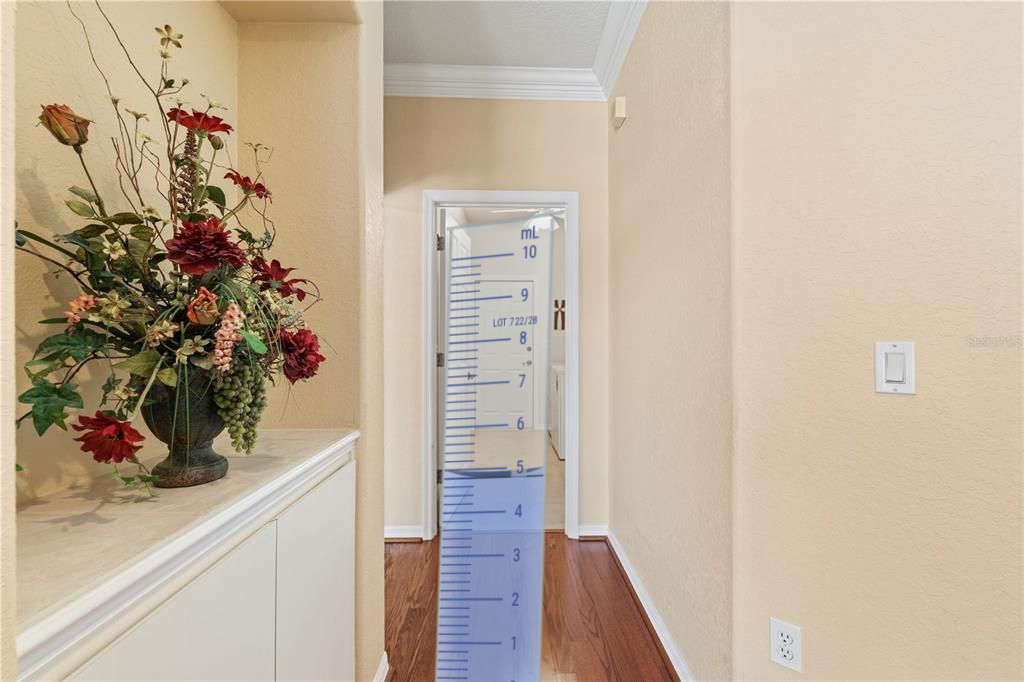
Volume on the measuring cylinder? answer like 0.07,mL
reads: 4.8,mL
